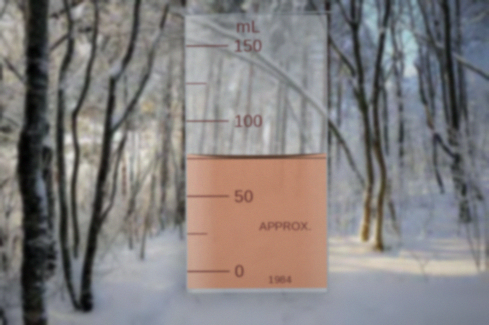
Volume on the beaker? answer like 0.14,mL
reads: 75,mL
